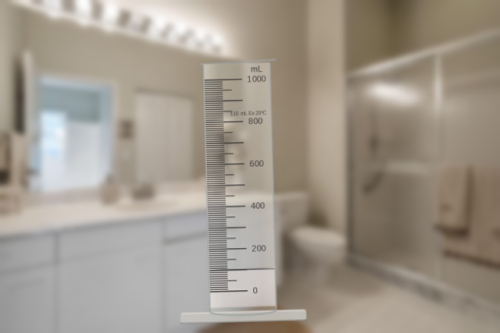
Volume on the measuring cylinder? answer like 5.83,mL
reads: 100,mL
